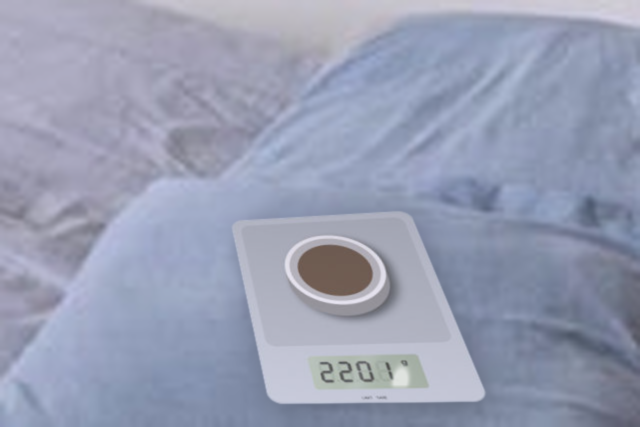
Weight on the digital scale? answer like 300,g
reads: 2201,g
